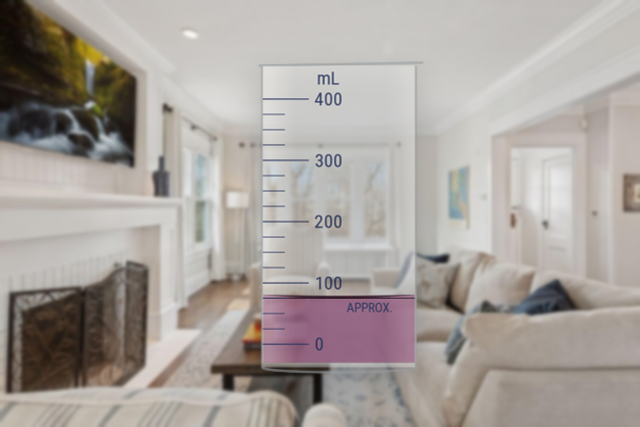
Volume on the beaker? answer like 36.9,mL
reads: 75,mL
